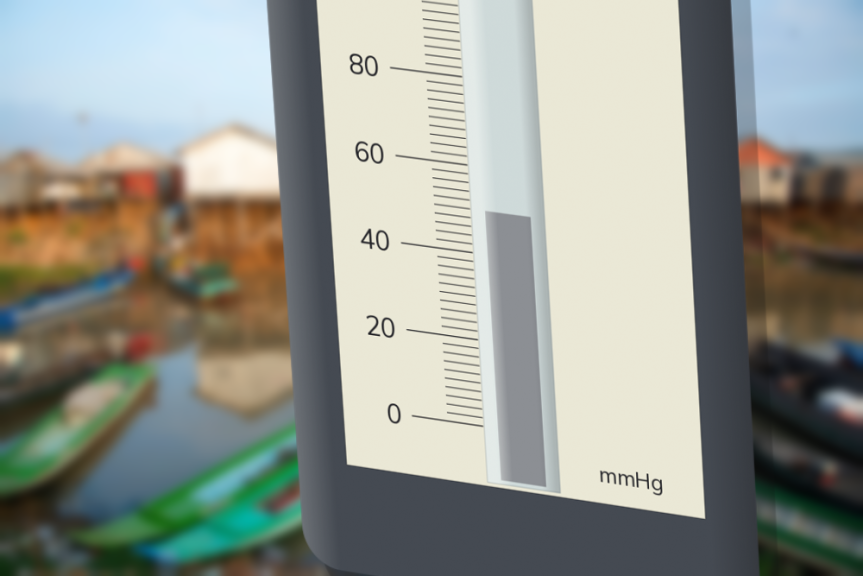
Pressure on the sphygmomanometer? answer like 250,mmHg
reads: 50,mmHg
